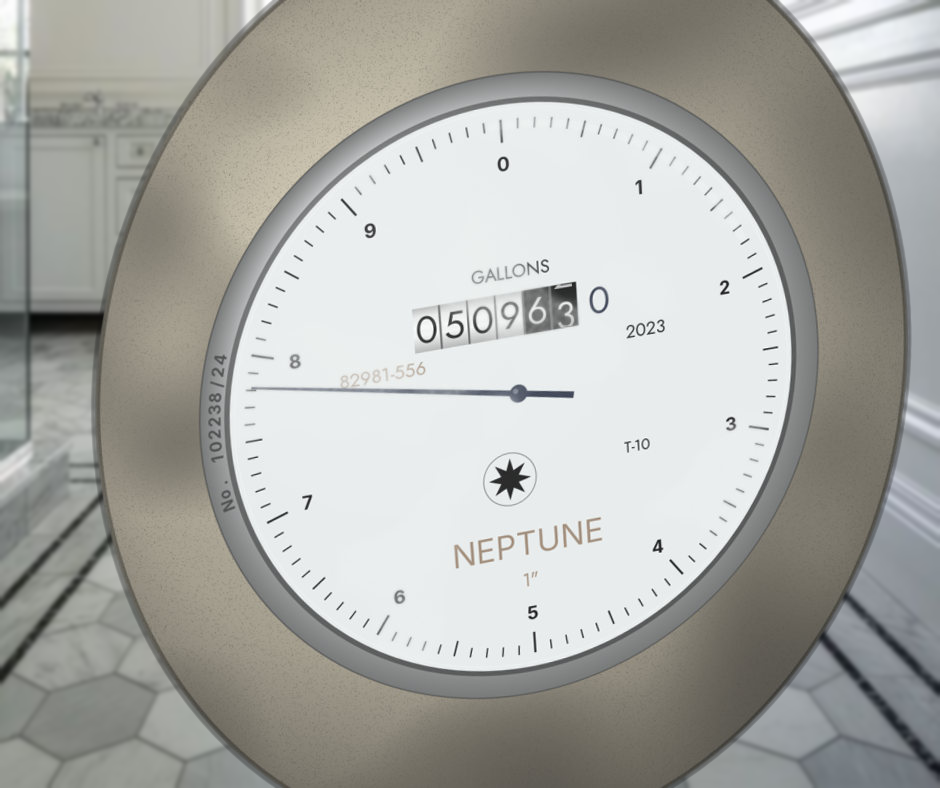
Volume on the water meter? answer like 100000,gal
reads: 509627.8,gal
